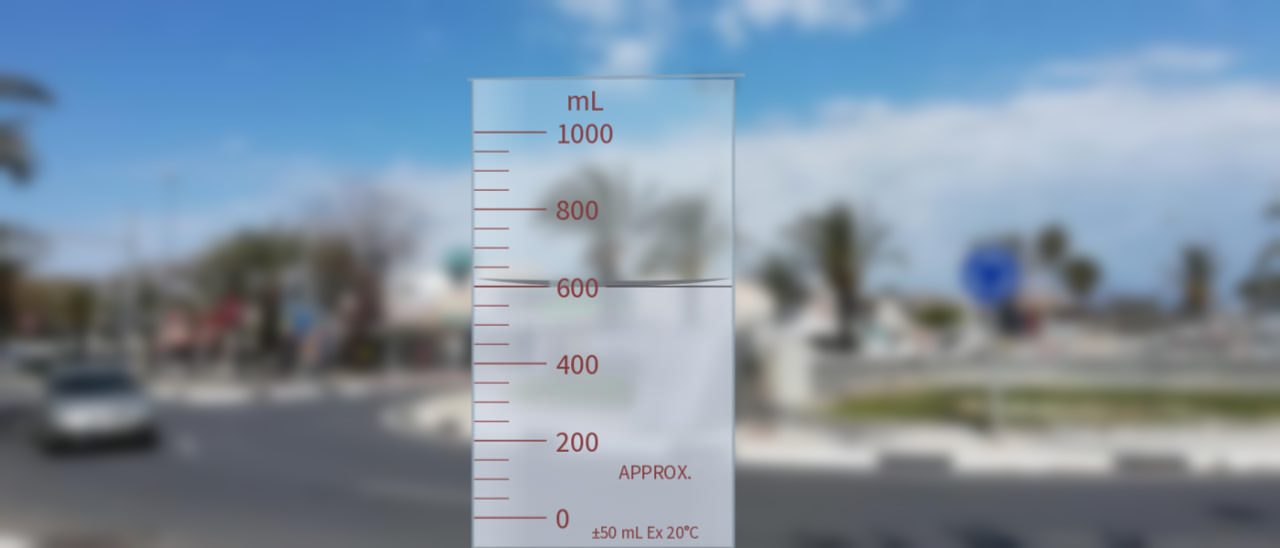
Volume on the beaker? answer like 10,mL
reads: 600,mL
